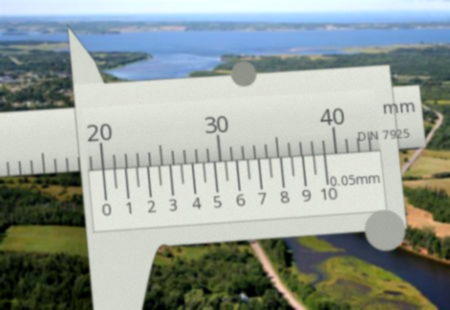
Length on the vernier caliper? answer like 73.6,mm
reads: 20.0,mm
